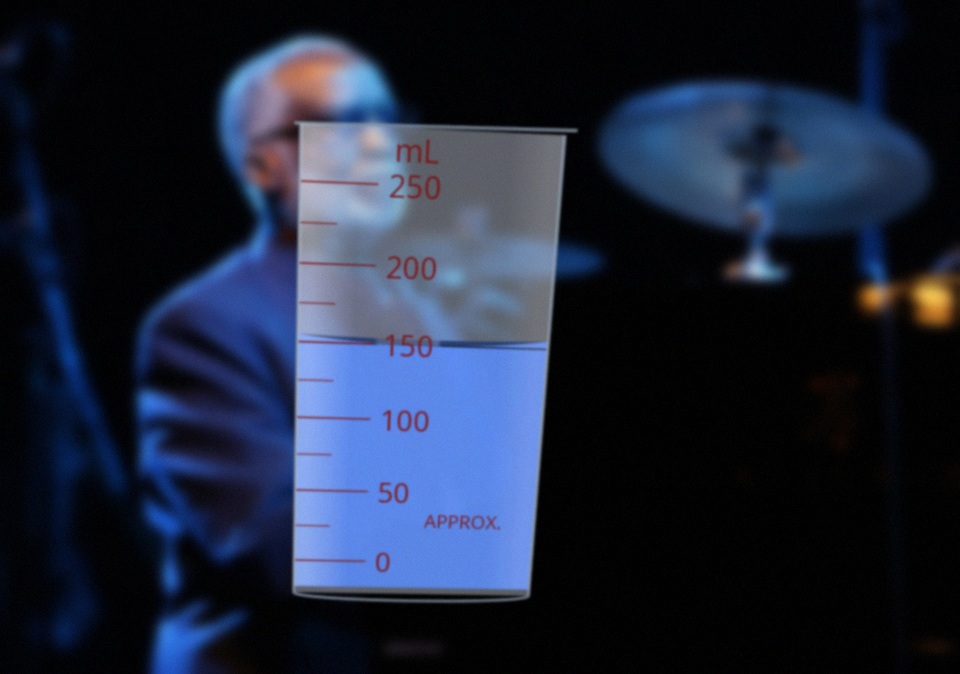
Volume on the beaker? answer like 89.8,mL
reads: 150,mL
